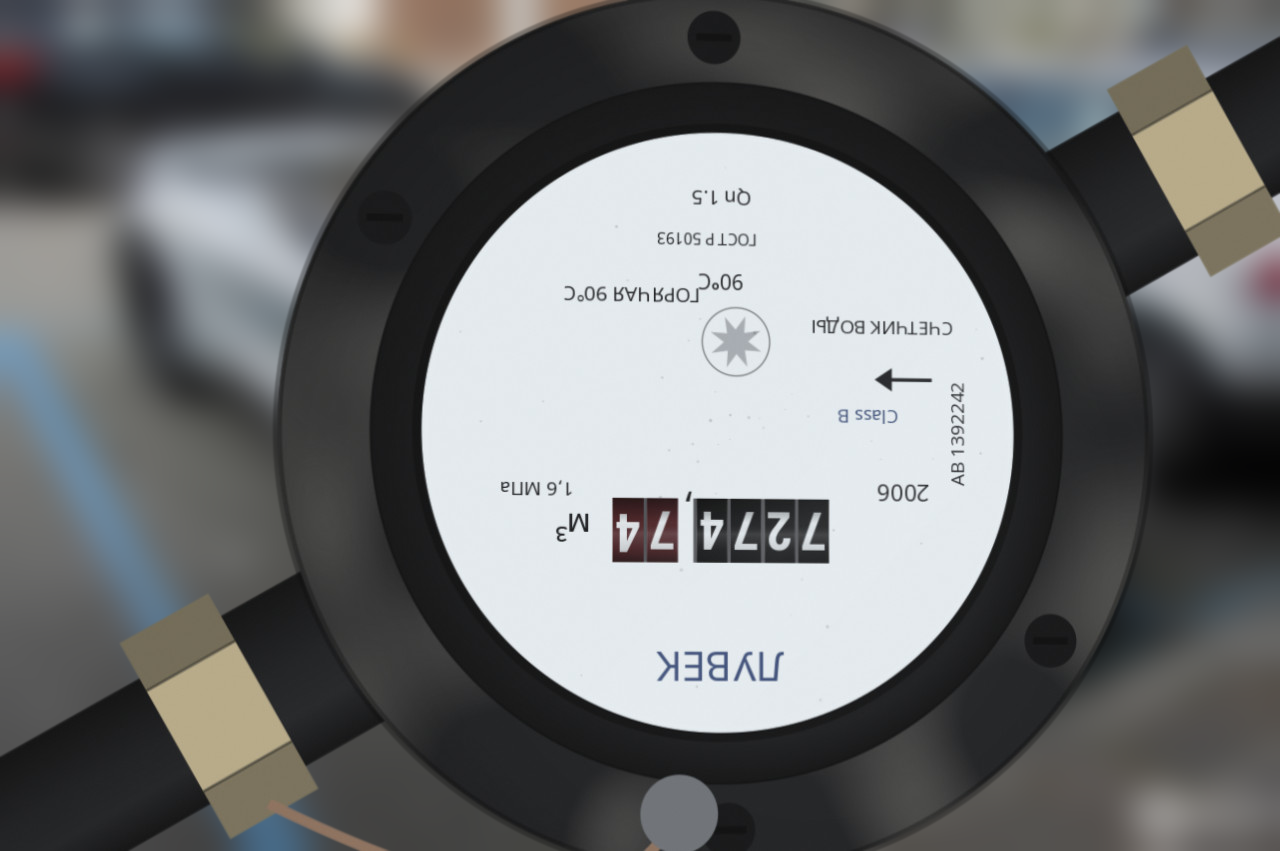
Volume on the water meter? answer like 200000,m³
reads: 7274.74,m³
